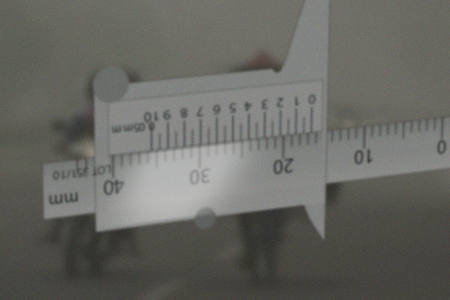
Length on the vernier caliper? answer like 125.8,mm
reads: 16.6,mm
